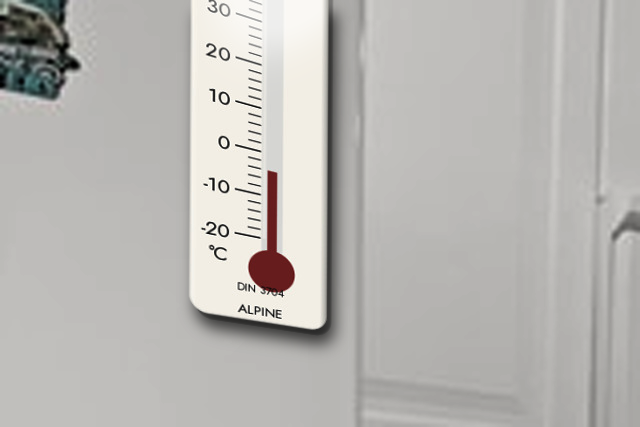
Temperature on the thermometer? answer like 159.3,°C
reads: -4,°C
